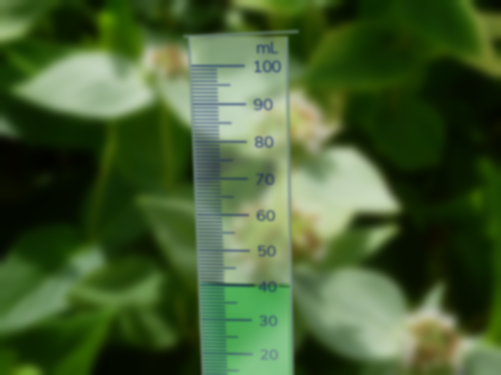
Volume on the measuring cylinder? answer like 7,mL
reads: 40,mL
